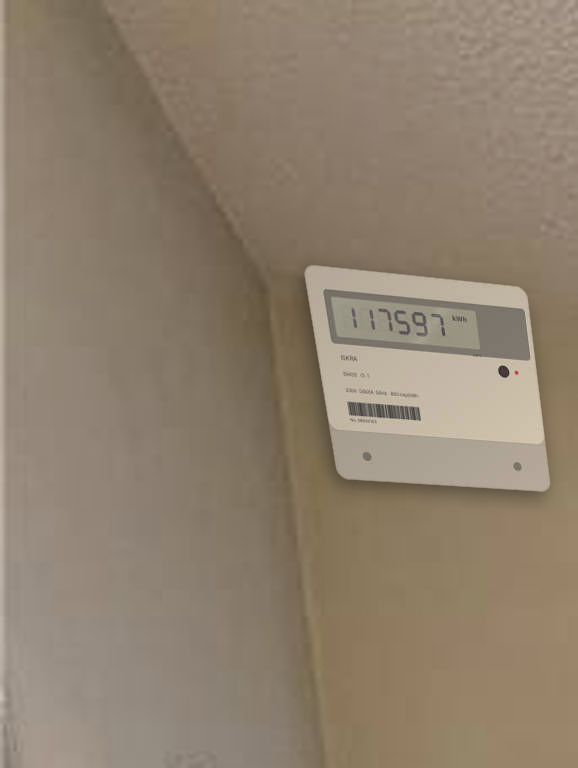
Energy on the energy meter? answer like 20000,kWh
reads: 117597,kWh
